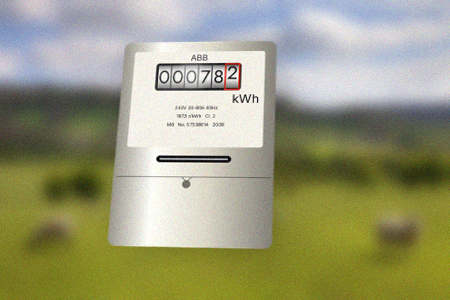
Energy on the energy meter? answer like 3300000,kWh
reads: 78.2,kWh
